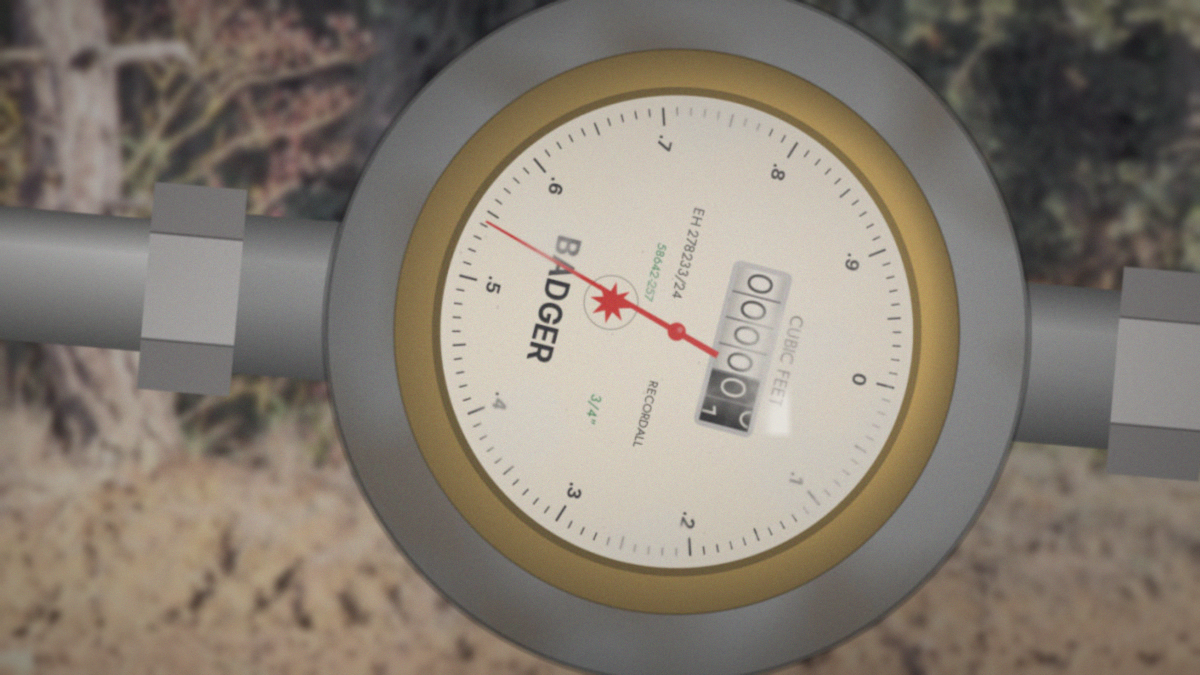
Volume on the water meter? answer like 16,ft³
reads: 0.54,ft³
